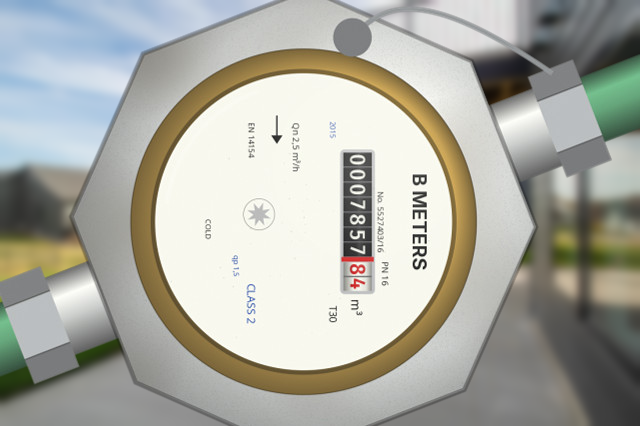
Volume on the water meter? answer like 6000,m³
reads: 7857.84,m³
